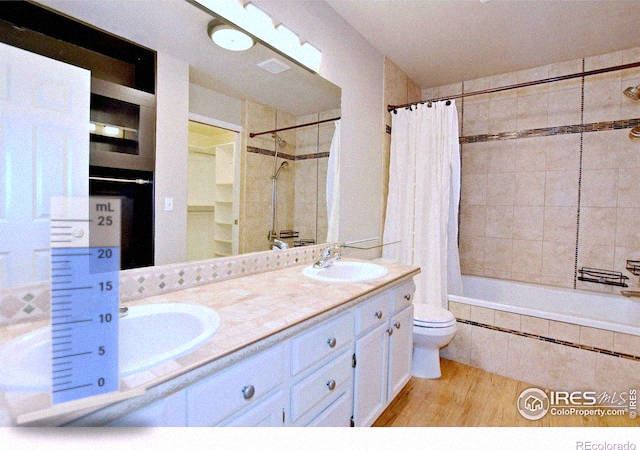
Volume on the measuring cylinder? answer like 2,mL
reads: 21,mL
